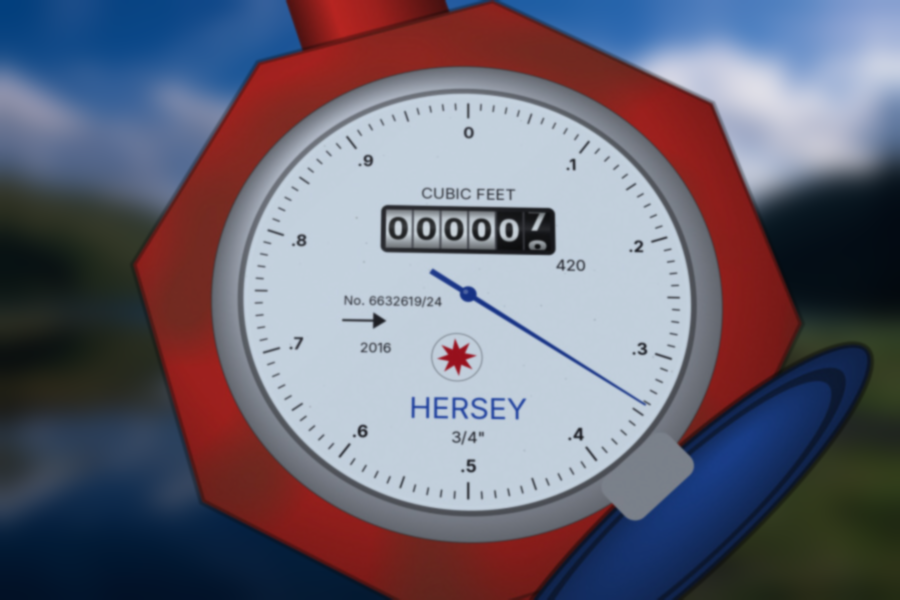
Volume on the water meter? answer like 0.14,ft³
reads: 7.34,ft³
